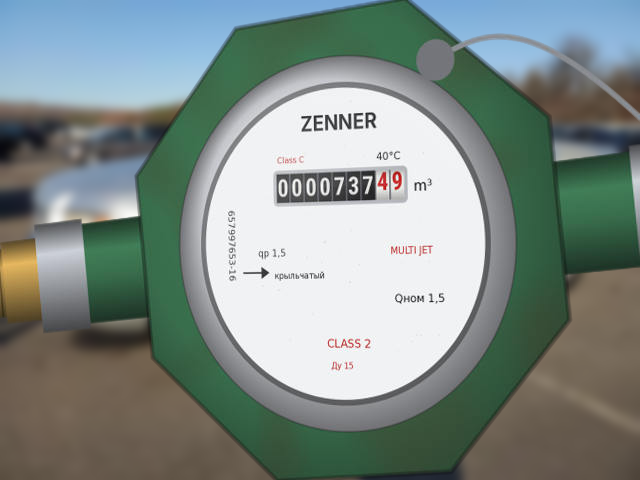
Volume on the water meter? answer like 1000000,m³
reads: 737.49,m³
